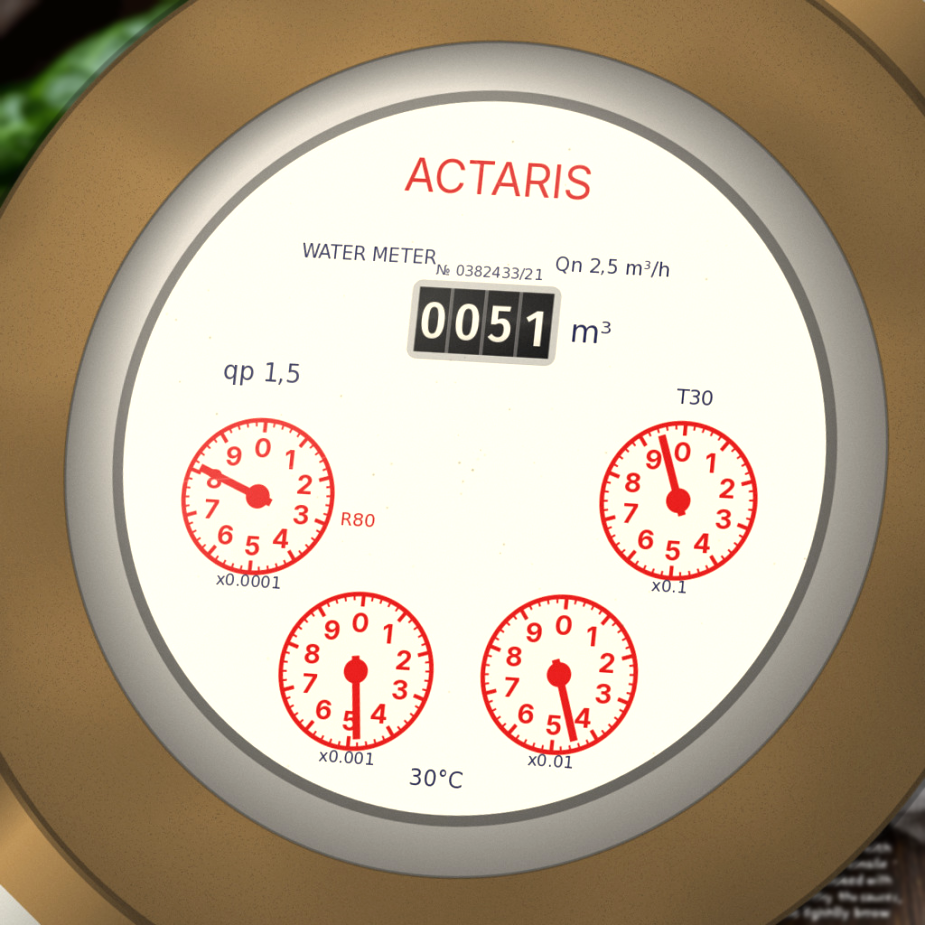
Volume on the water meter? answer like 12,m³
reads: 50.9448,m³
